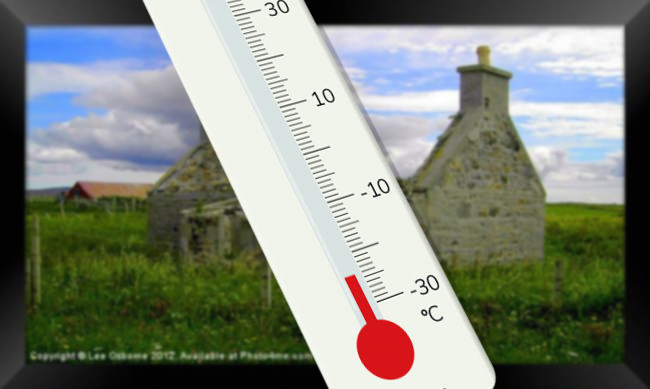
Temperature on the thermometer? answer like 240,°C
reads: -24,°C
